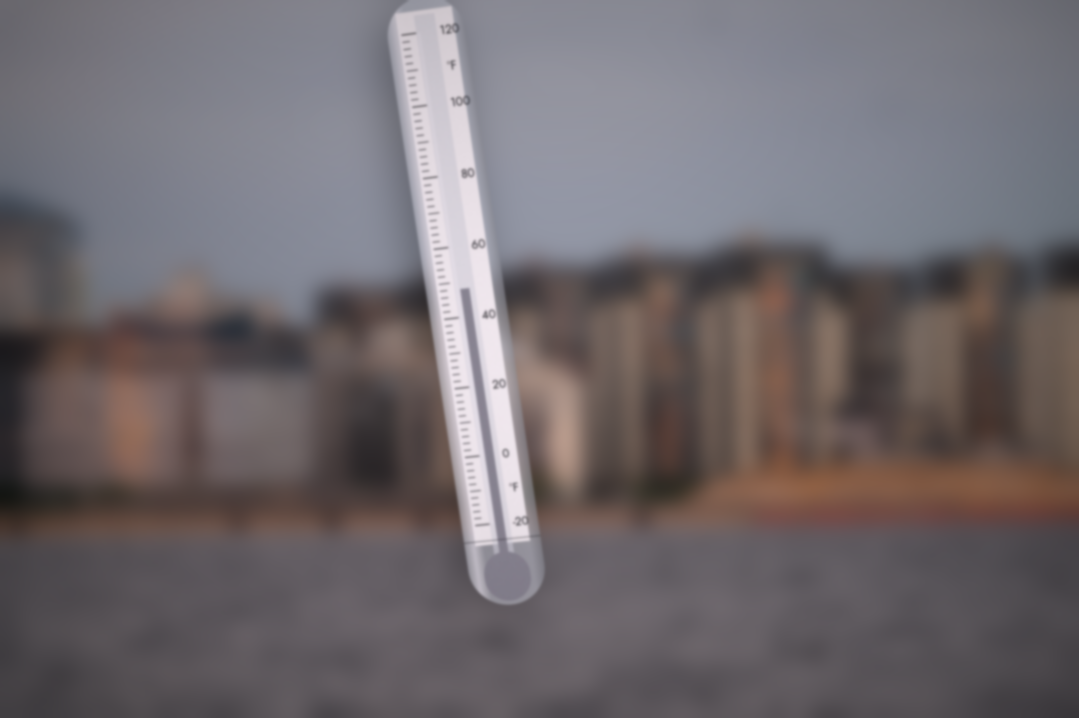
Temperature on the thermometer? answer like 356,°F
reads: 48,°F
